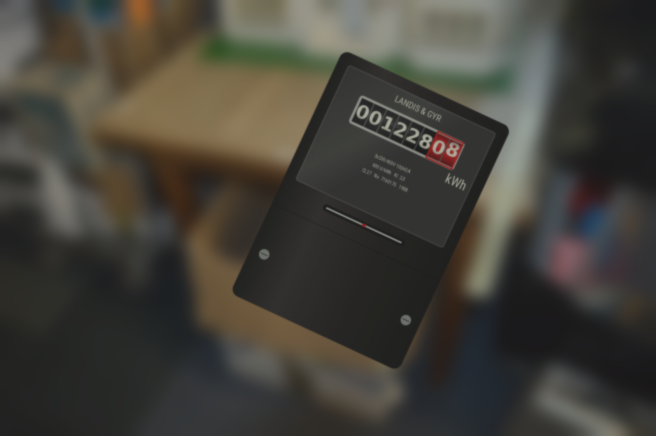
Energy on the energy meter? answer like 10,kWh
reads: 1228.08,kWh
